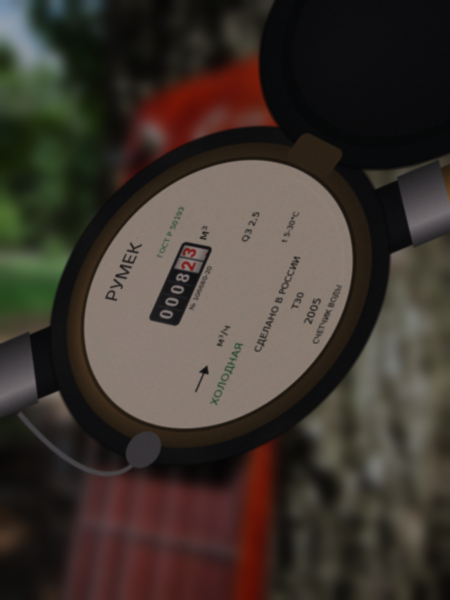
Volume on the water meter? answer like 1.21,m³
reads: 8.23,m³
